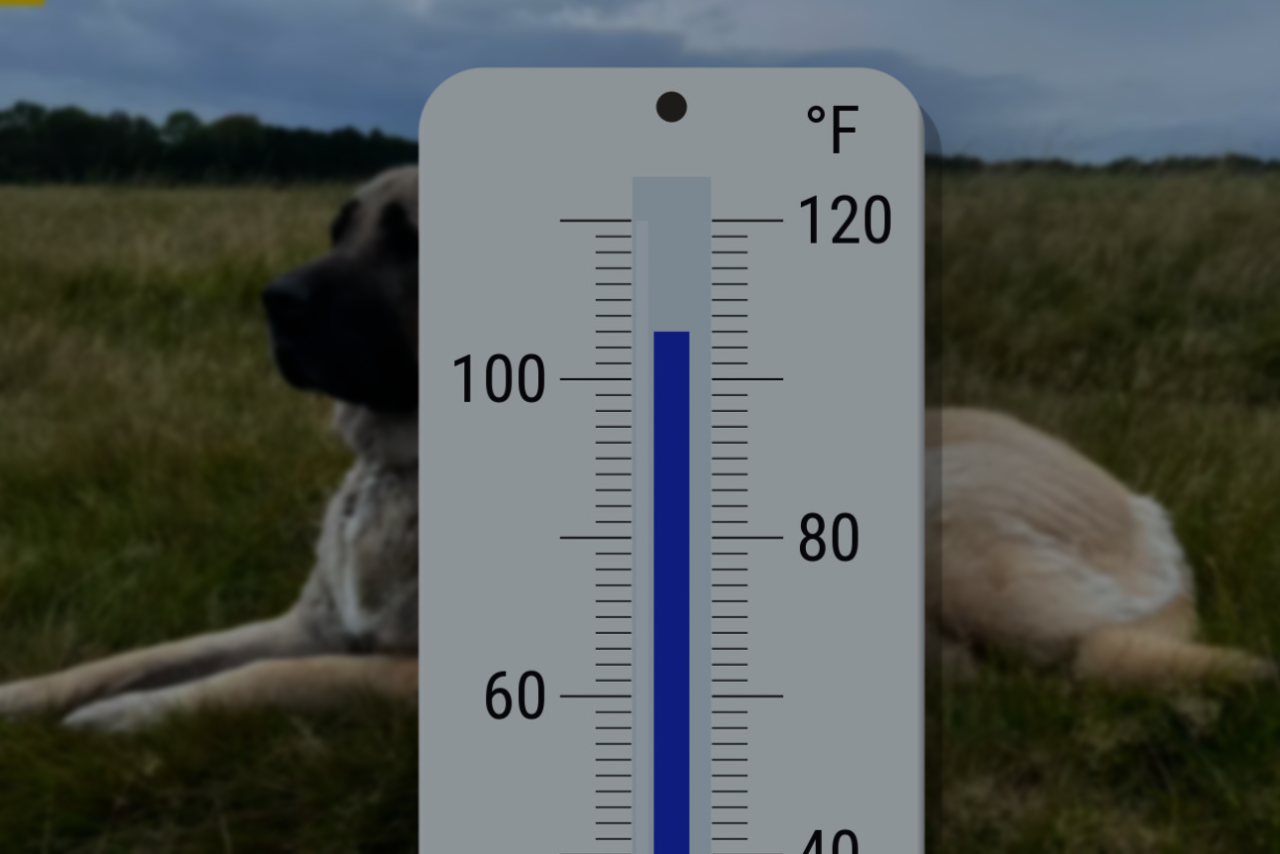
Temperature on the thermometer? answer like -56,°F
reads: 106,°F
